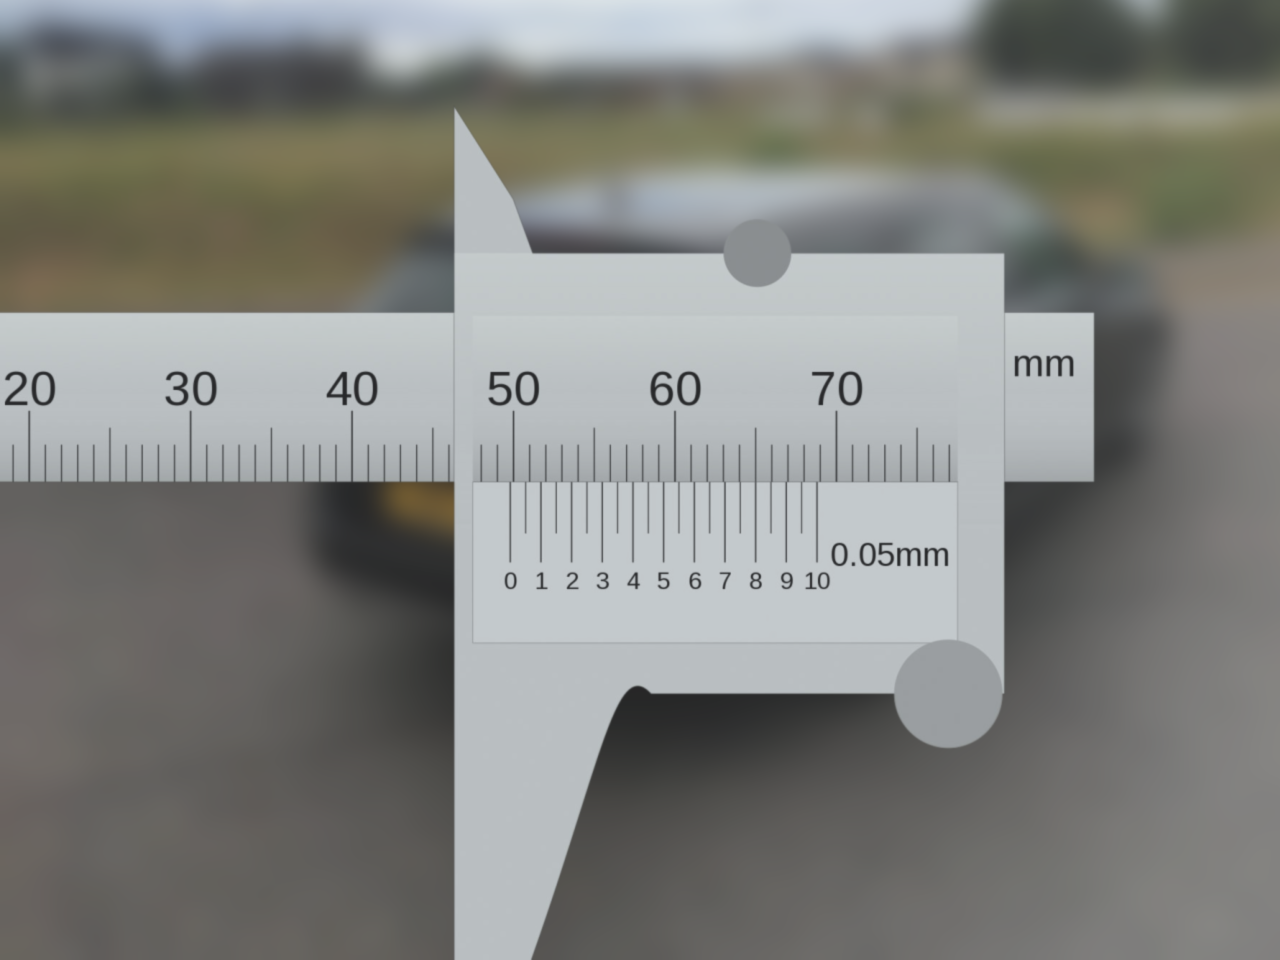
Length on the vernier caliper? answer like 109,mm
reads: 49.8,mm
